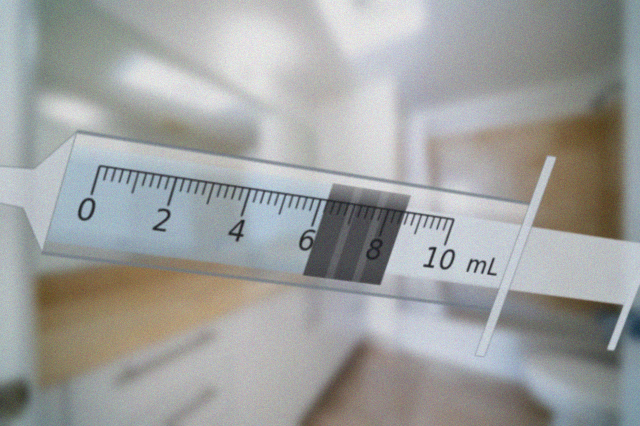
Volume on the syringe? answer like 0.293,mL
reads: 6.2,mL
